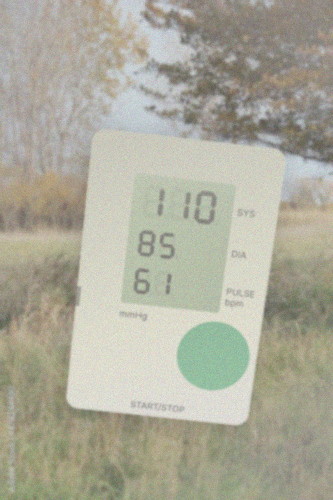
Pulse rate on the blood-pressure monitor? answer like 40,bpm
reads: 61,bpm
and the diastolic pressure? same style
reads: 85,mmHg
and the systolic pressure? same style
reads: 110,mmHg
